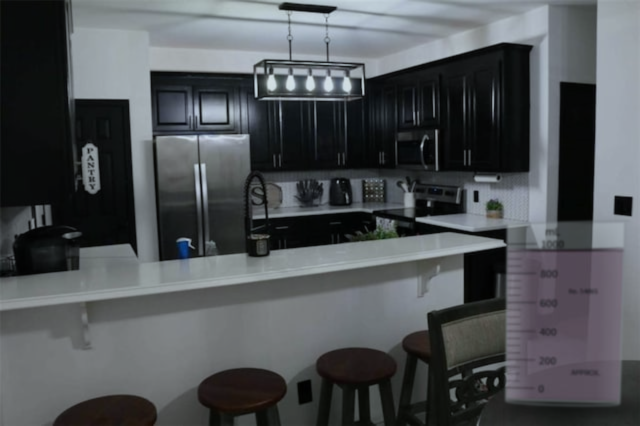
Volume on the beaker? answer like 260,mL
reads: 950,mL
